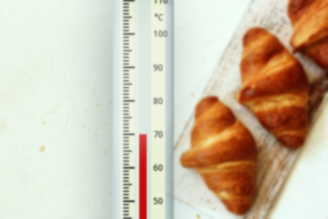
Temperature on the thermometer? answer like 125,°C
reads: 70,°C
